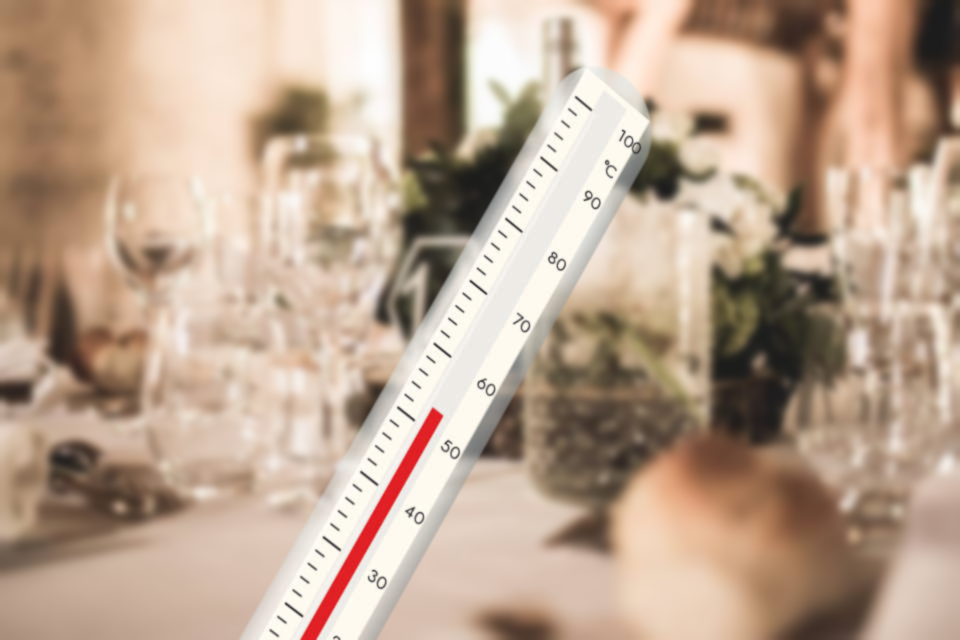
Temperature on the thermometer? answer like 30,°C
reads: 53,°C
